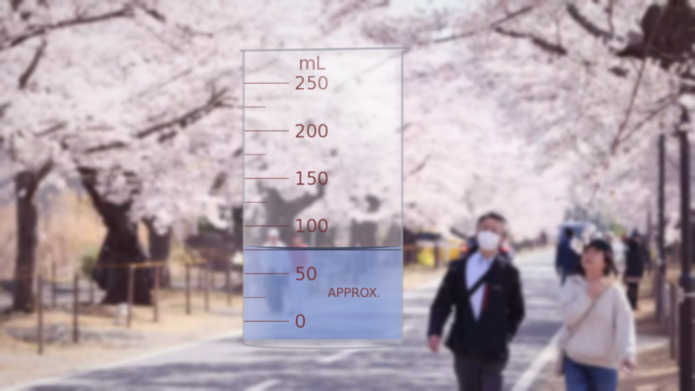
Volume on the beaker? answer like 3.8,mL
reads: 75,mL
